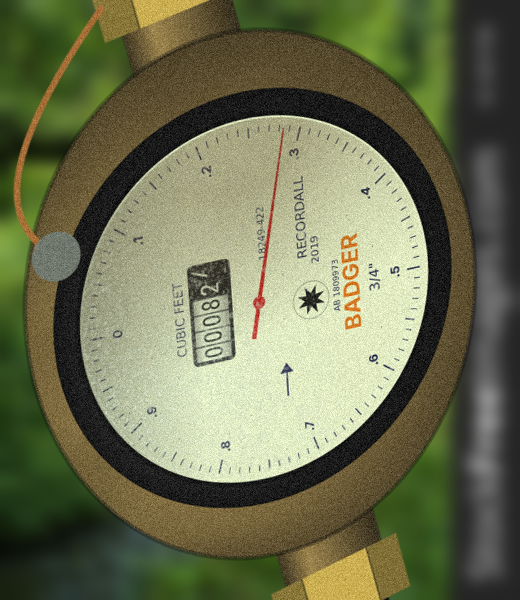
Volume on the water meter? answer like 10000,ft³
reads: 827.28,ft³
